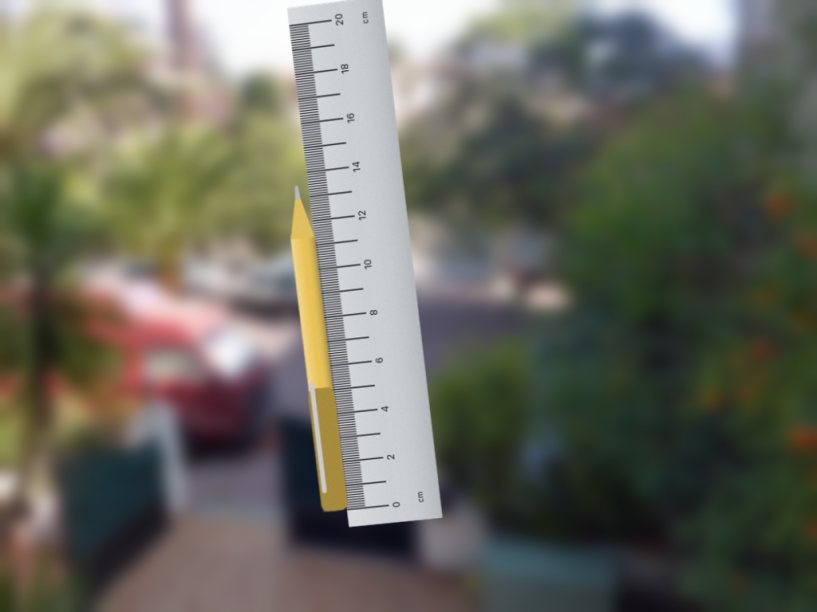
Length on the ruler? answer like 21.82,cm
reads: 13.5,cm
